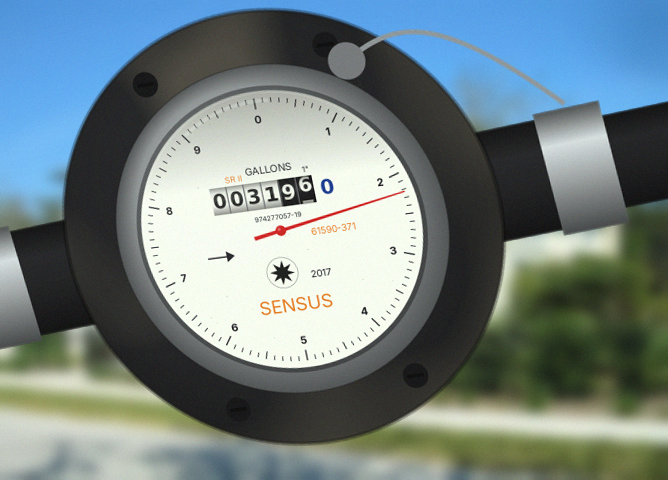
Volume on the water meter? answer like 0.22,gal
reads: 31962.2,gal
